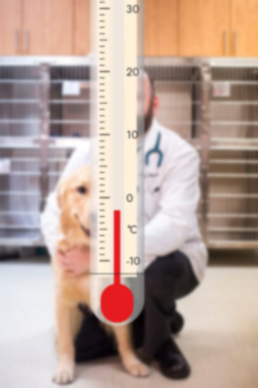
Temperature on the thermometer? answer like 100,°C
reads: -2,°C
